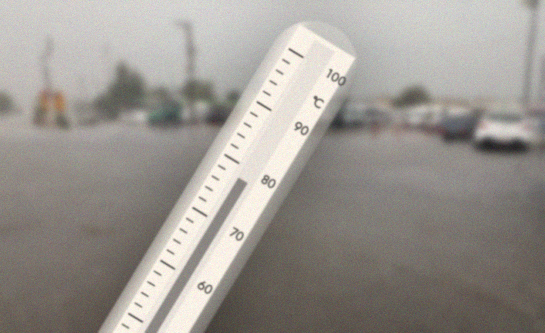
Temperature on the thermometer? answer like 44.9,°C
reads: 78,°C
